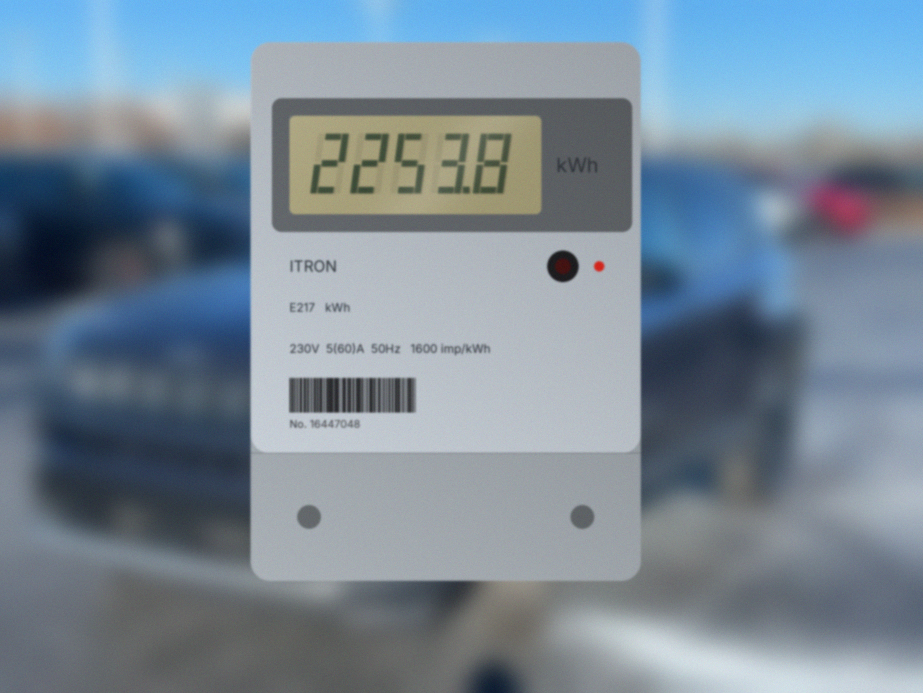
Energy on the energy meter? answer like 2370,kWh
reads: 2253.8,kWh
